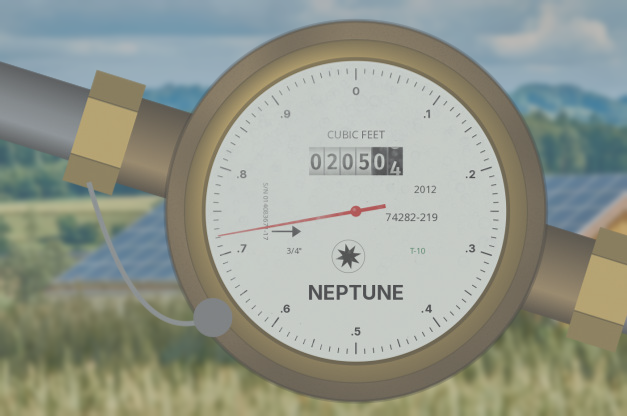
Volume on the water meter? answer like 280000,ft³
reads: 20503.72,ft³
